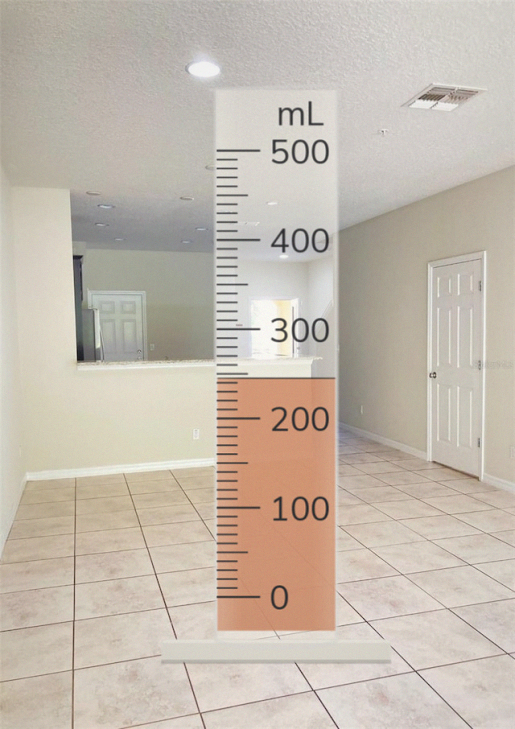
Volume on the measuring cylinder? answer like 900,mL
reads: 245,mL
